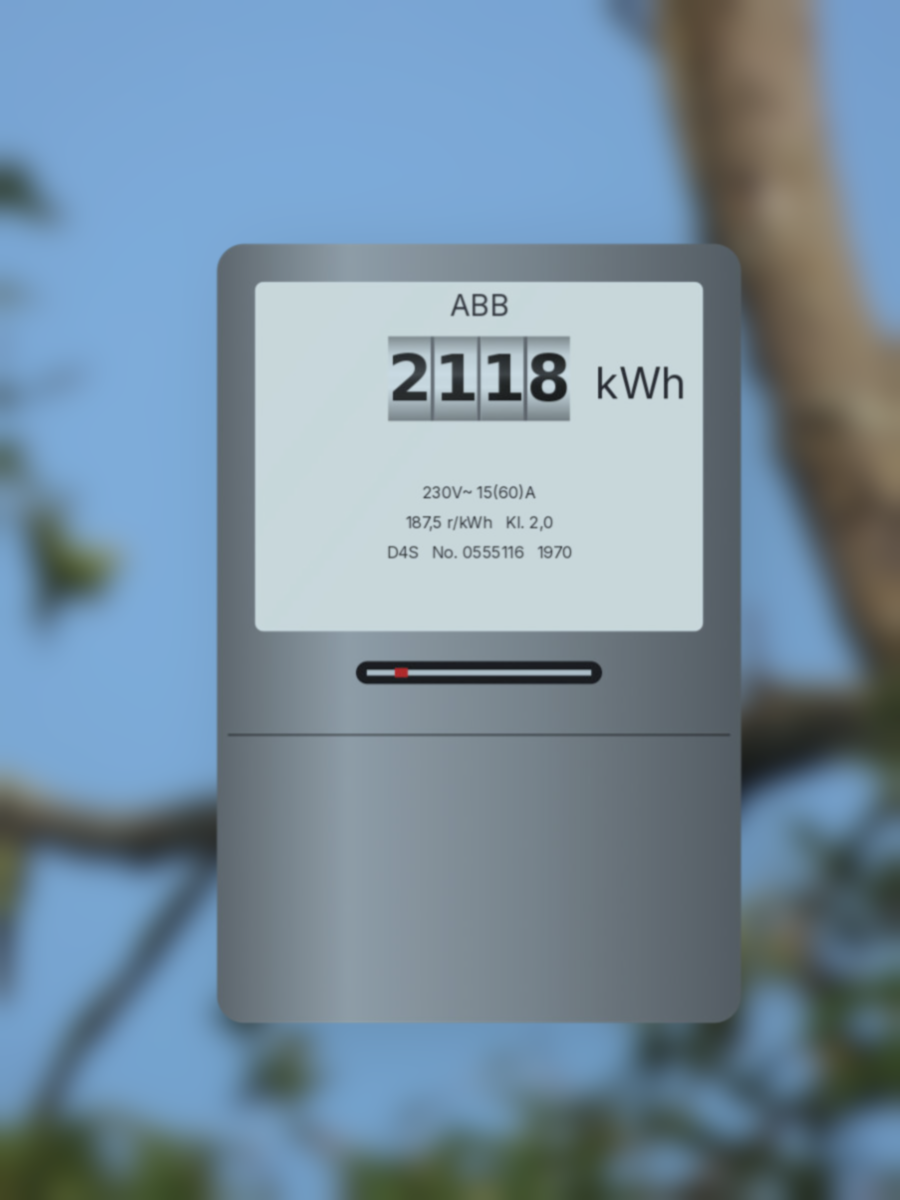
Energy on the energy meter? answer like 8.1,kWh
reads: 2118,kWh
